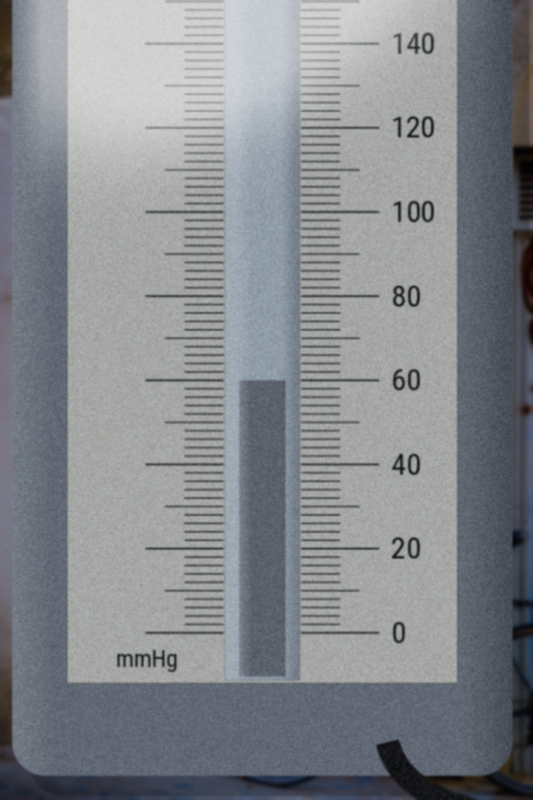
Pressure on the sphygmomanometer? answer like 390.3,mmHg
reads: 60,mmHg
